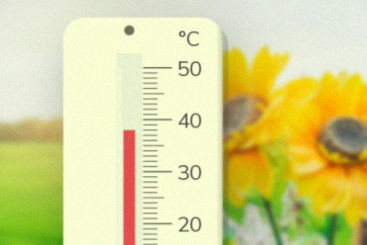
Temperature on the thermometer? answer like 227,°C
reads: 38,°C
